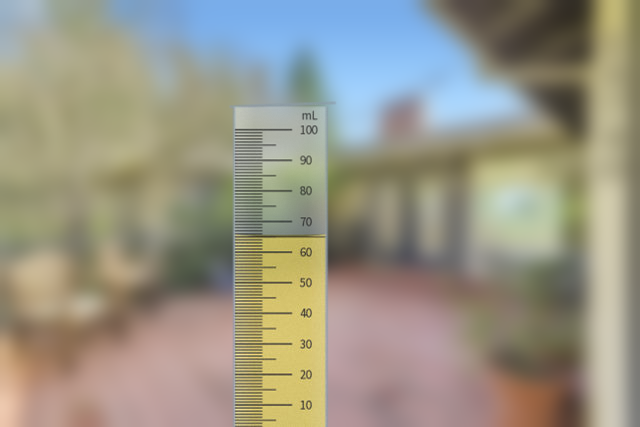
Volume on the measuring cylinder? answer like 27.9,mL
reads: 65,mL
